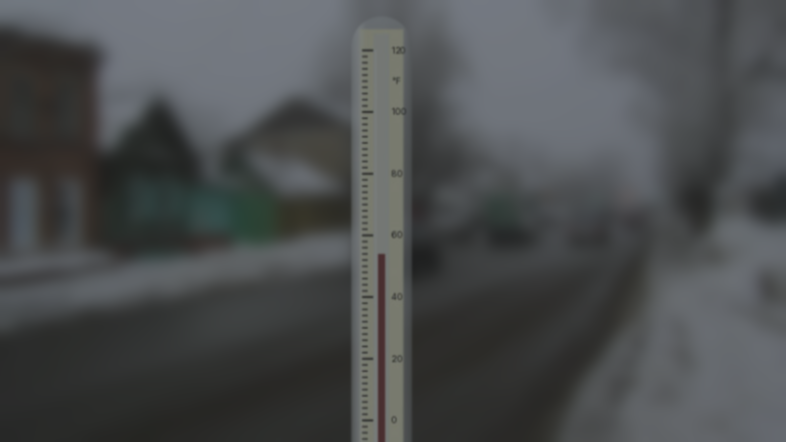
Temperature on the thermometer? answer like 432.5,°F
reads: 54,°F
